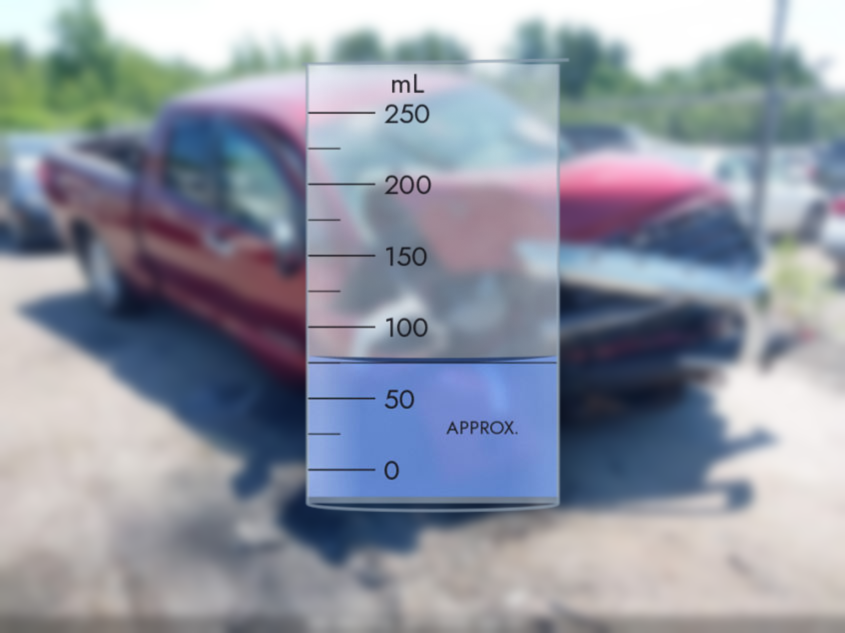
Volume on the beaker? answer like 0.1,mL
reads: 75,mL
